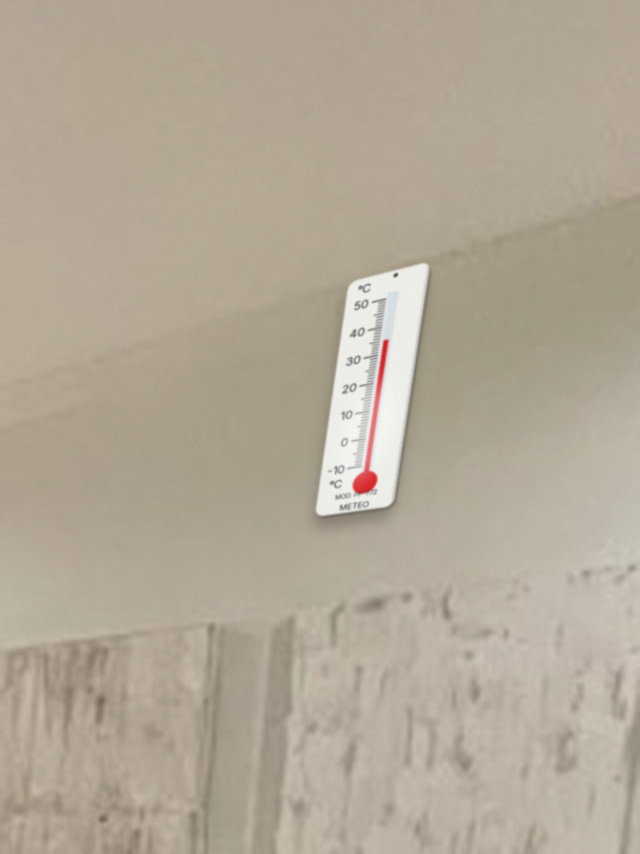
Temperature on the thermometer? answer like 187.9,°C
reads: 35,°C
